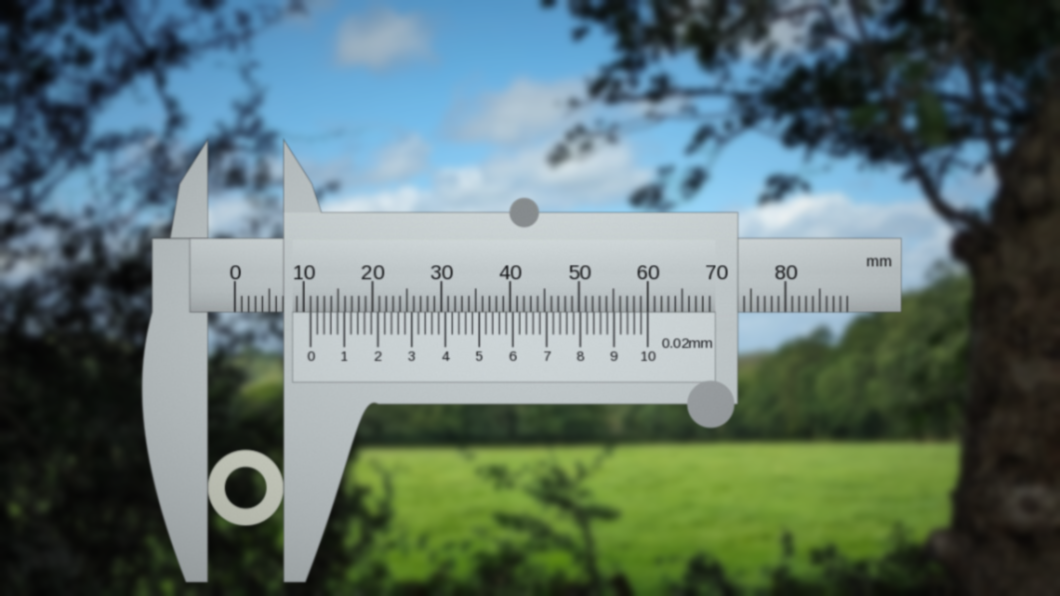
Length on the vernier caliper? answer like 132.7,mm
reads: 11.0,mm
